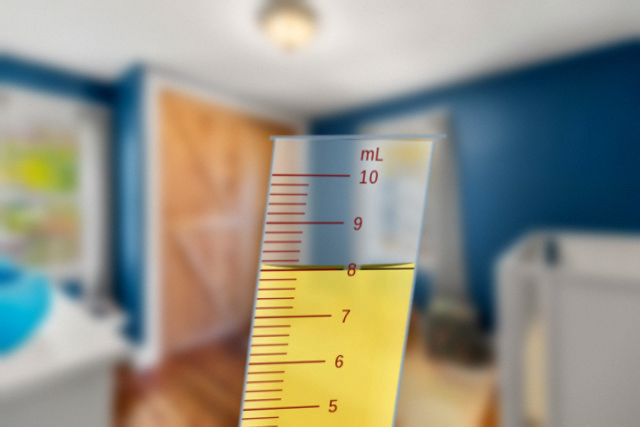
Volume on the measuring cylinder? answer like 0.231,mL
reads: 8,mL
